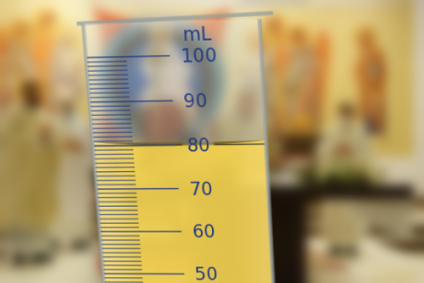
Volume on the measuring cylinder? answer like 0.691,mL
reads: 80,mL
